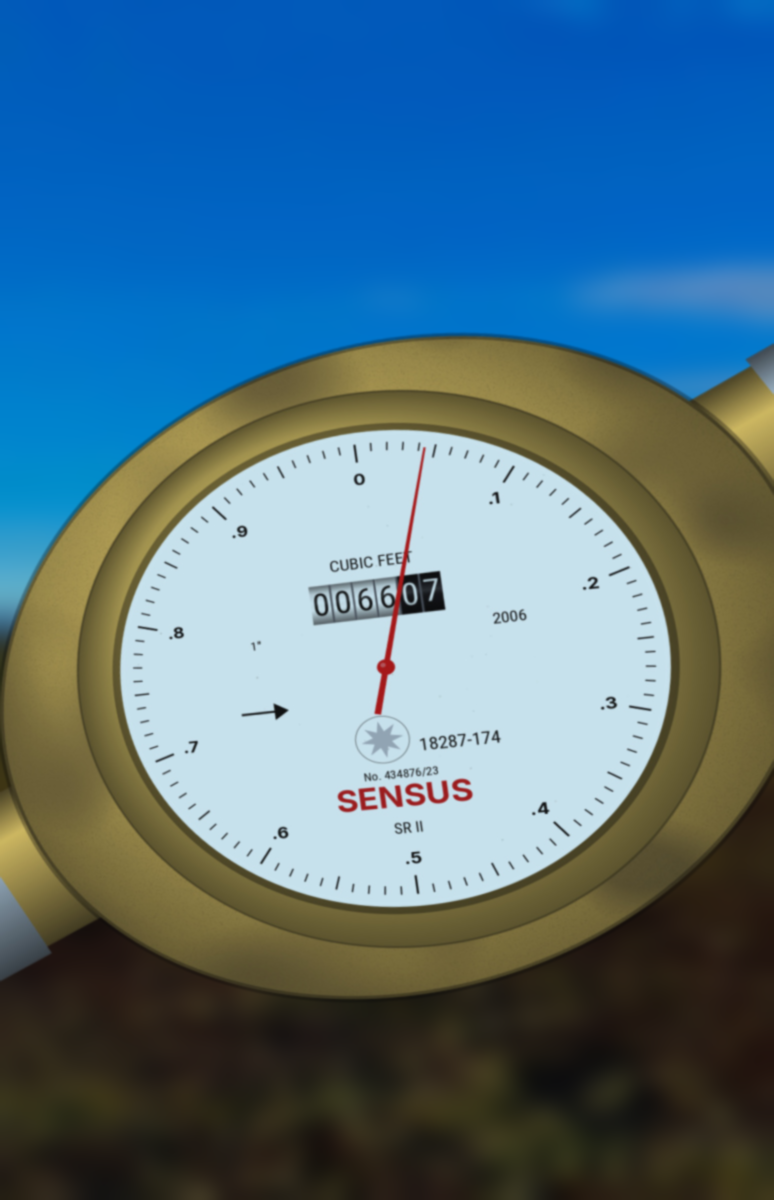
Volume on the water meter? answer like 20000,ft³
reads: 6607.04,ft³
